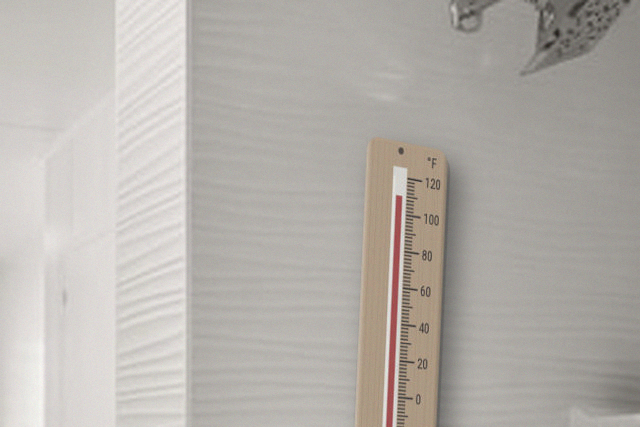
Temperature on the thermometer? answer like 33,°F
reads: 110,°F
